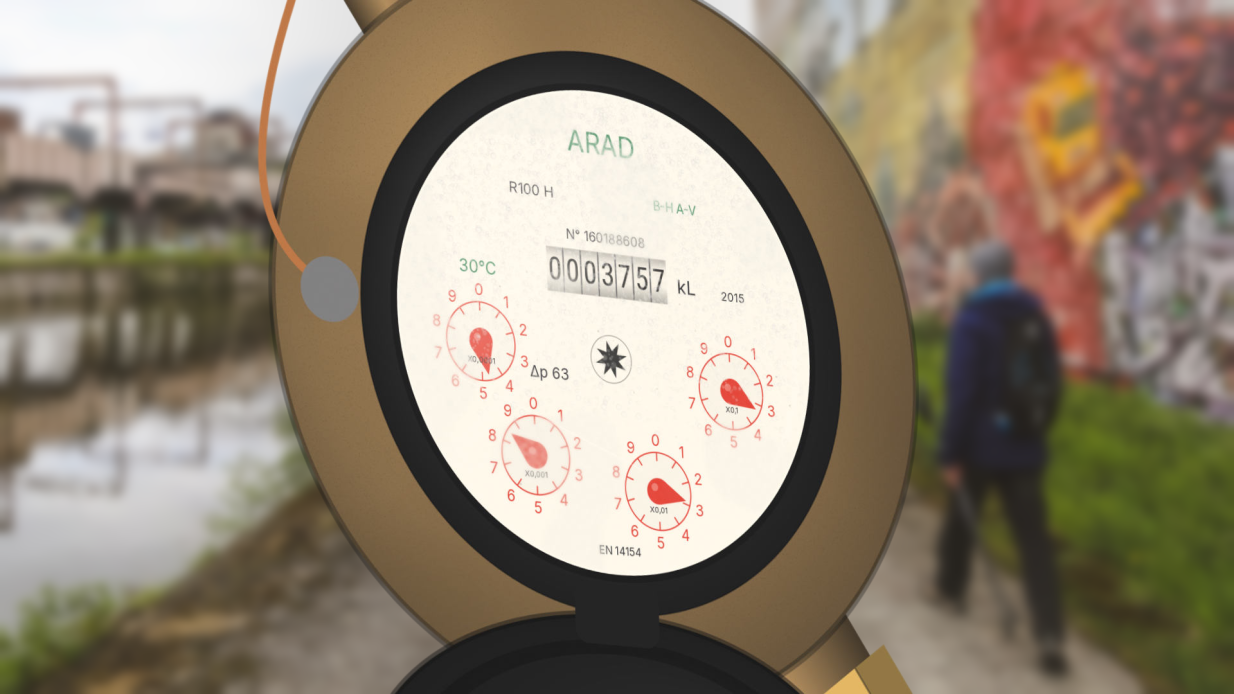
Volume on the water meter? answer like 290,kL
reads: 3757.3284,kL
